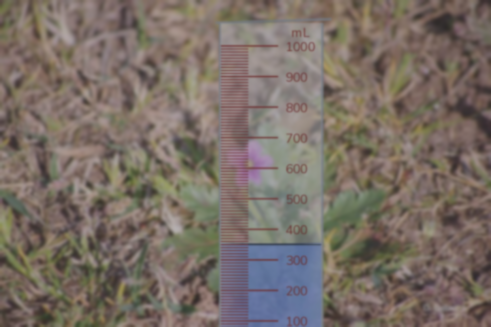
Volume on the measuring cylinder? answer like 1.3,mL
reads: 350,mL
